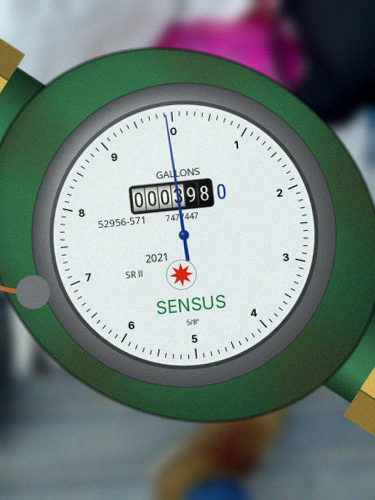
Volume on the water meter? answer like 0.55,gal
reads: 3979.9,gal
